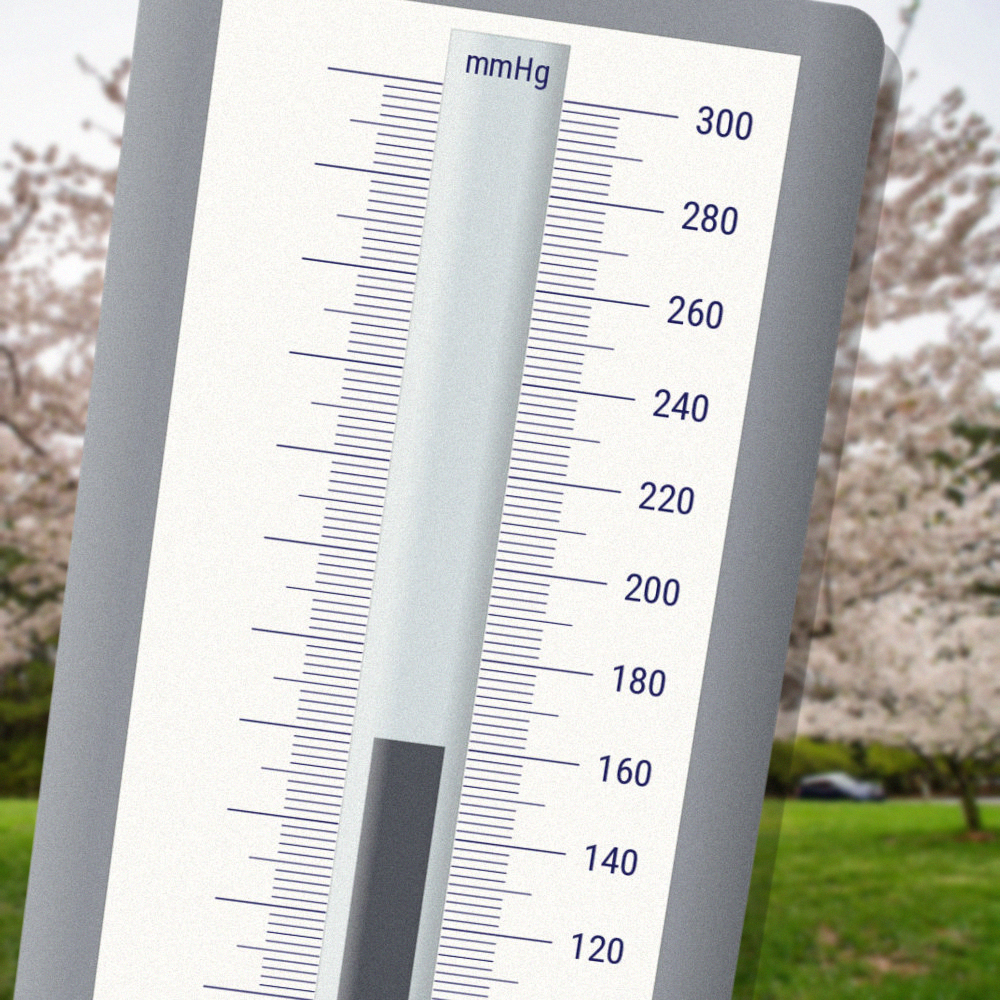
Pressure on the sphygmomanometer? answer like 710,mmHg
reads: 160,mmHg
